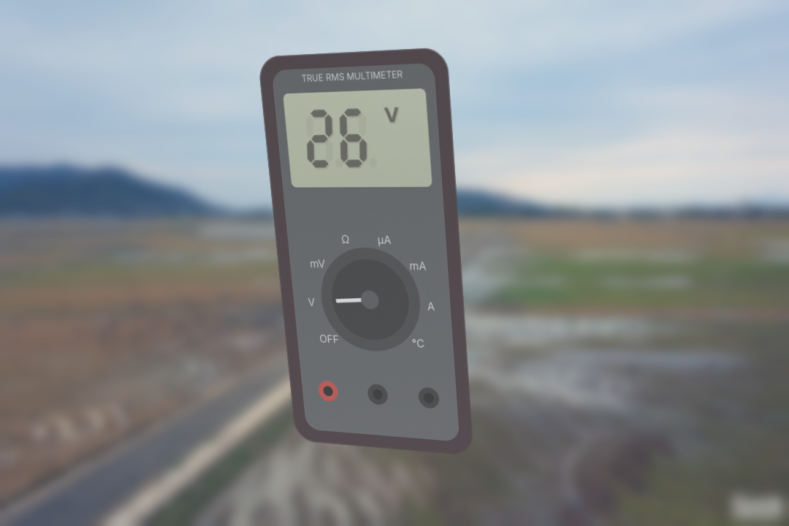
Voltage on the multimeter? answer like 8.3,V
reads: 26,V
